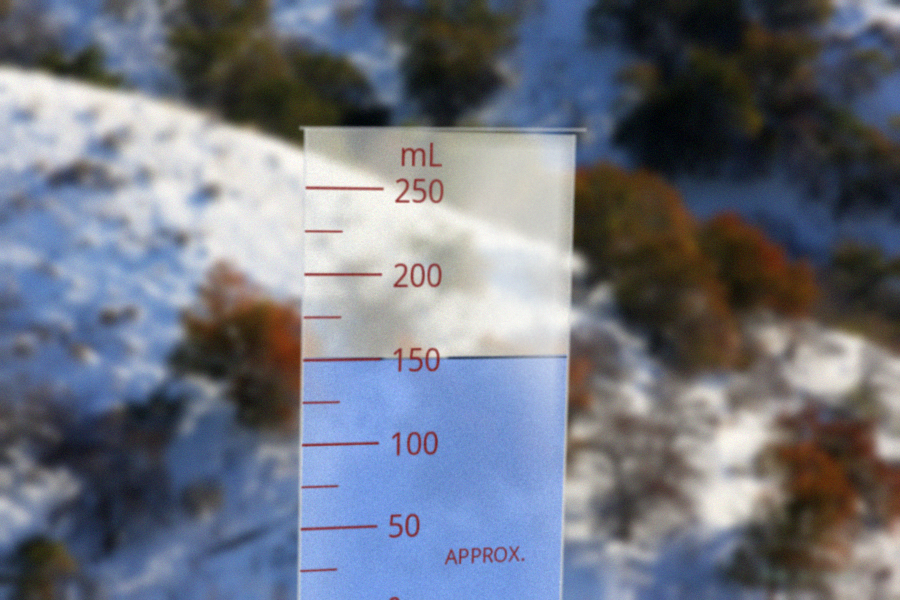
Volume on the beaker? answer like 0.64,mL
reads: 150,mL
